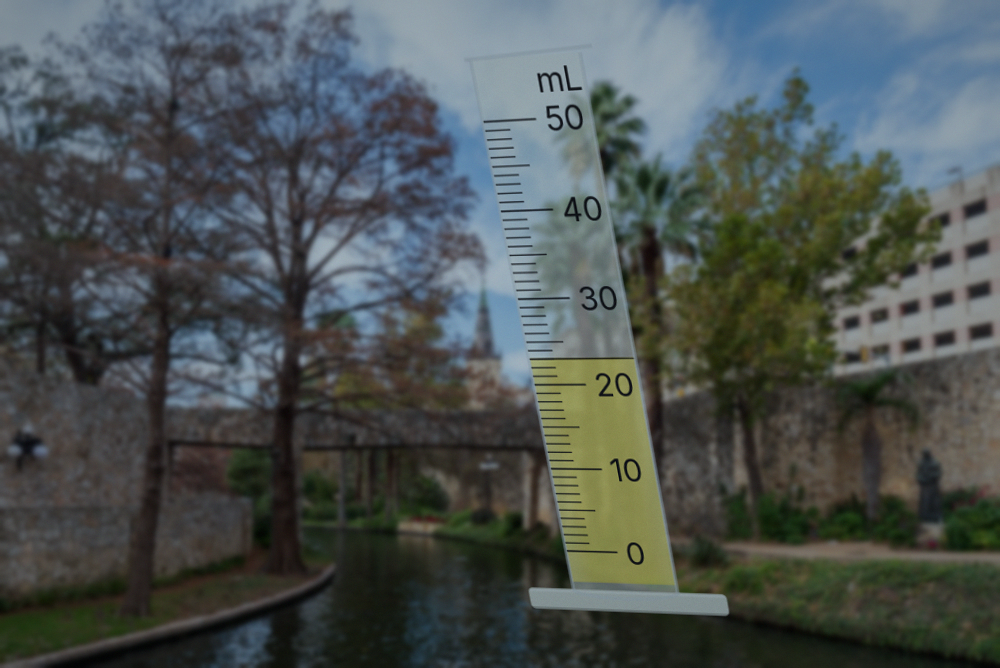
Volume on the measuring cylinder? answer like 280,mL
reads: 23,mL
